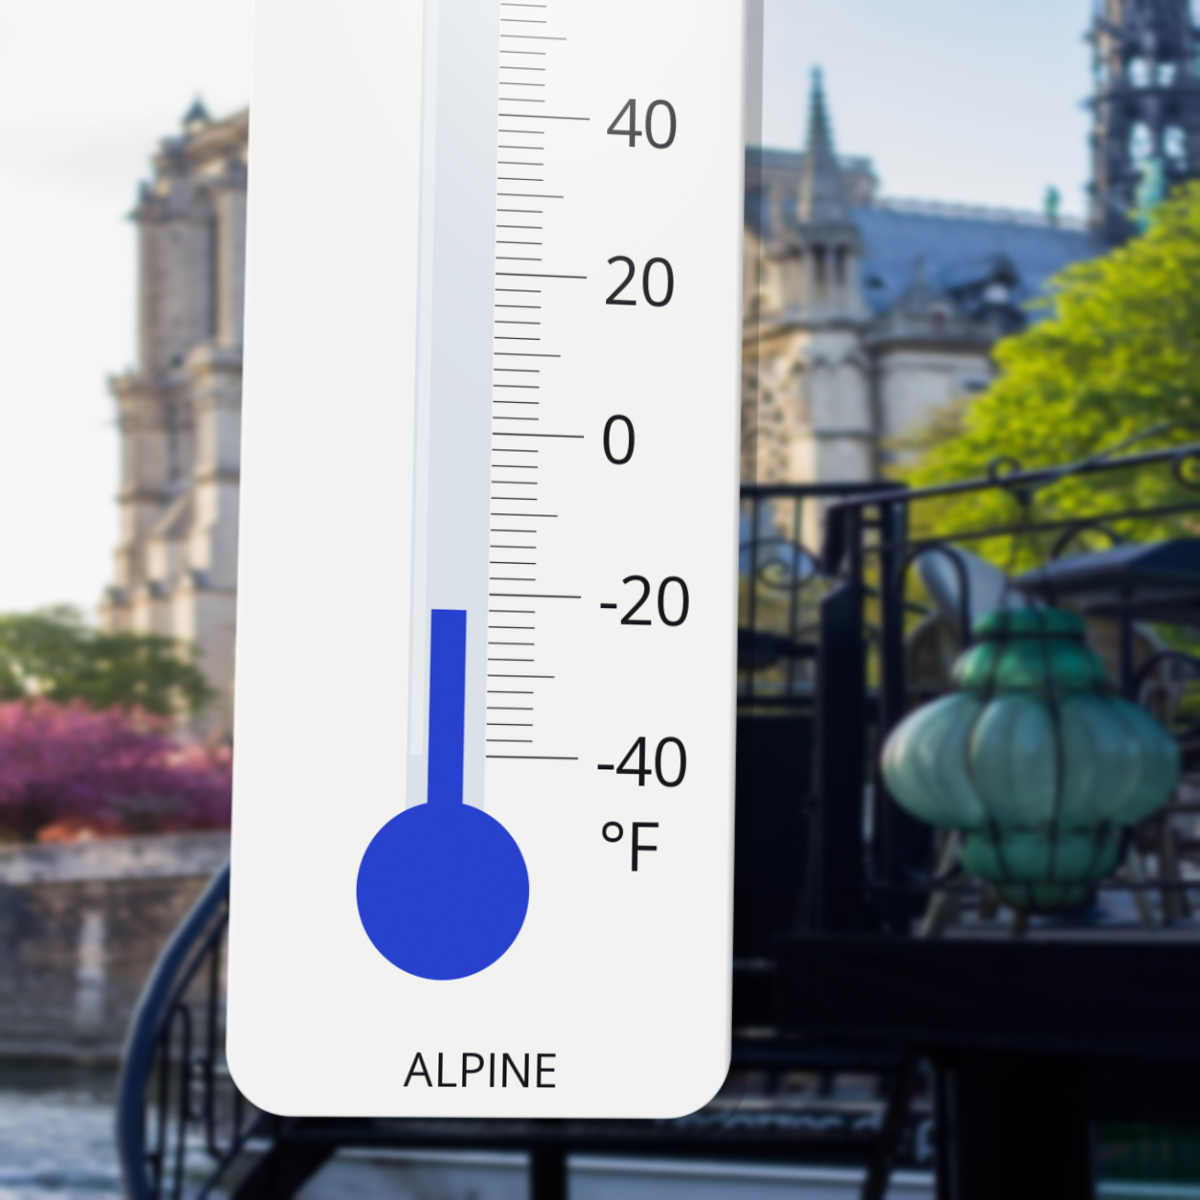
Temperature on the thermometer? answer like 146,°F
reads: -22,°F
